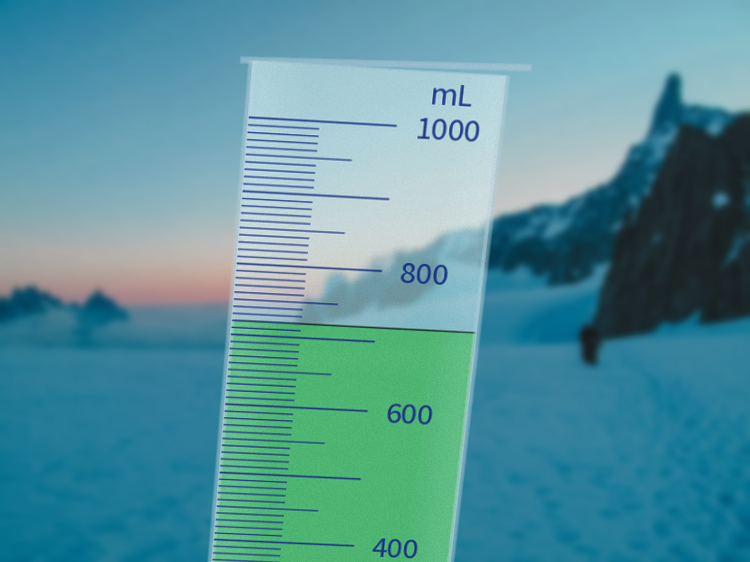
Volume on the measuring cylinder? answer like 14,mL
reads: 720,mL
